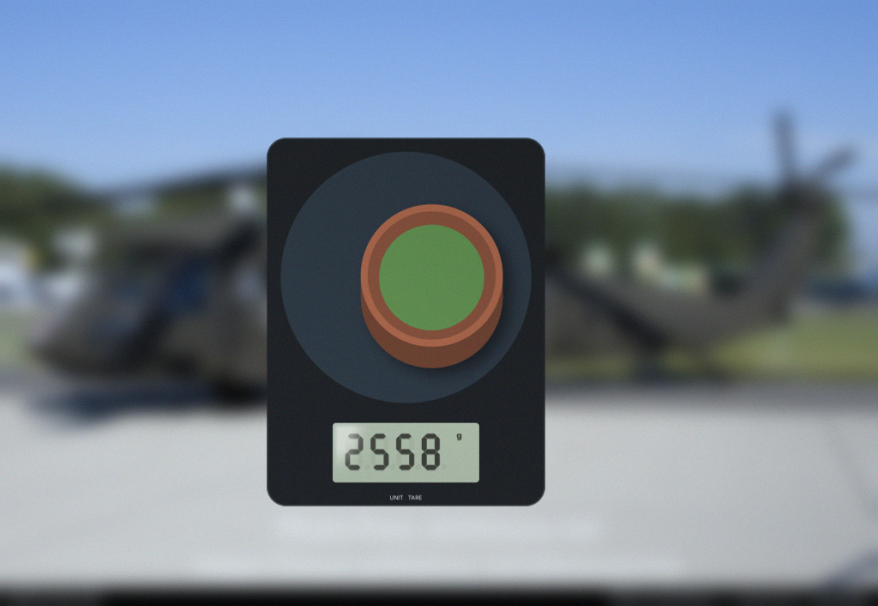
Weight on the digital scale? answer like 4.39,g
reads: 2558,g
